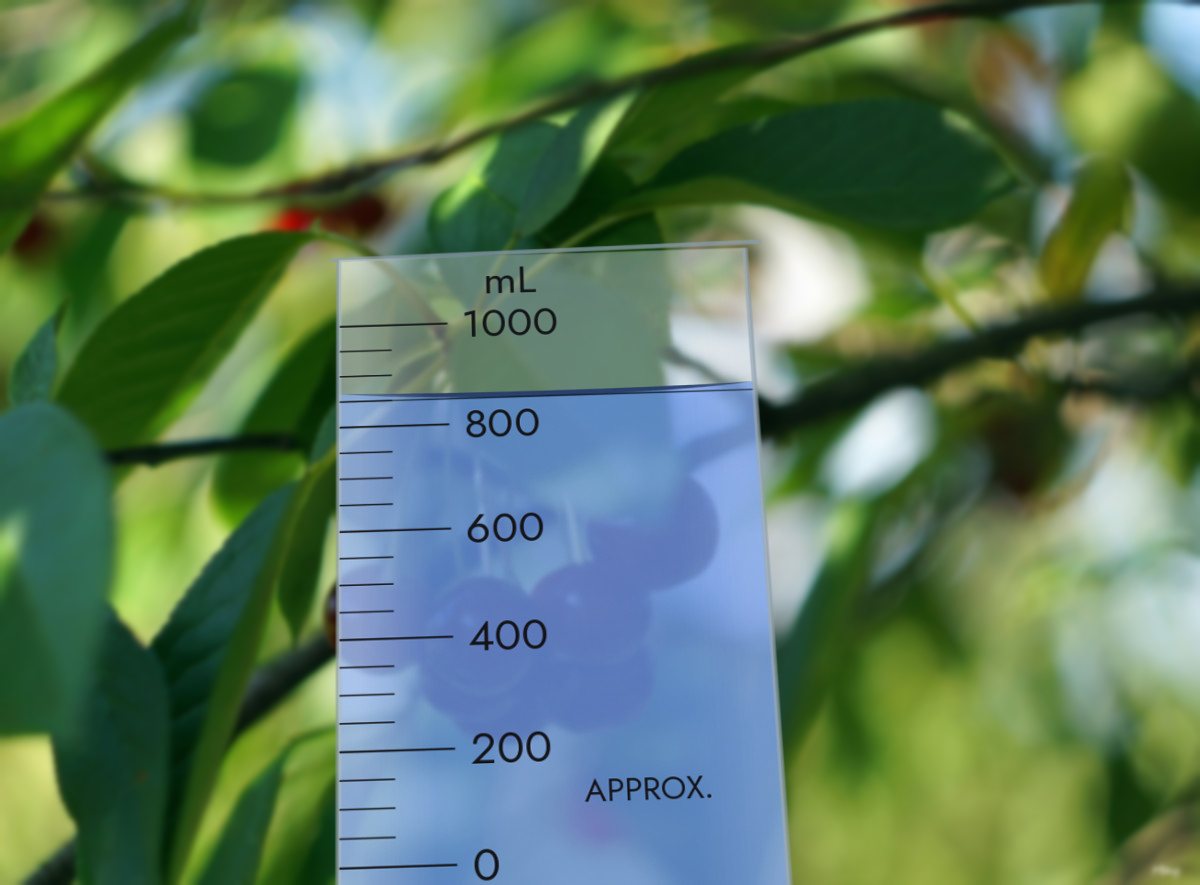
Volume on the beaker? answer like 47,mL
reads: 850,mL
